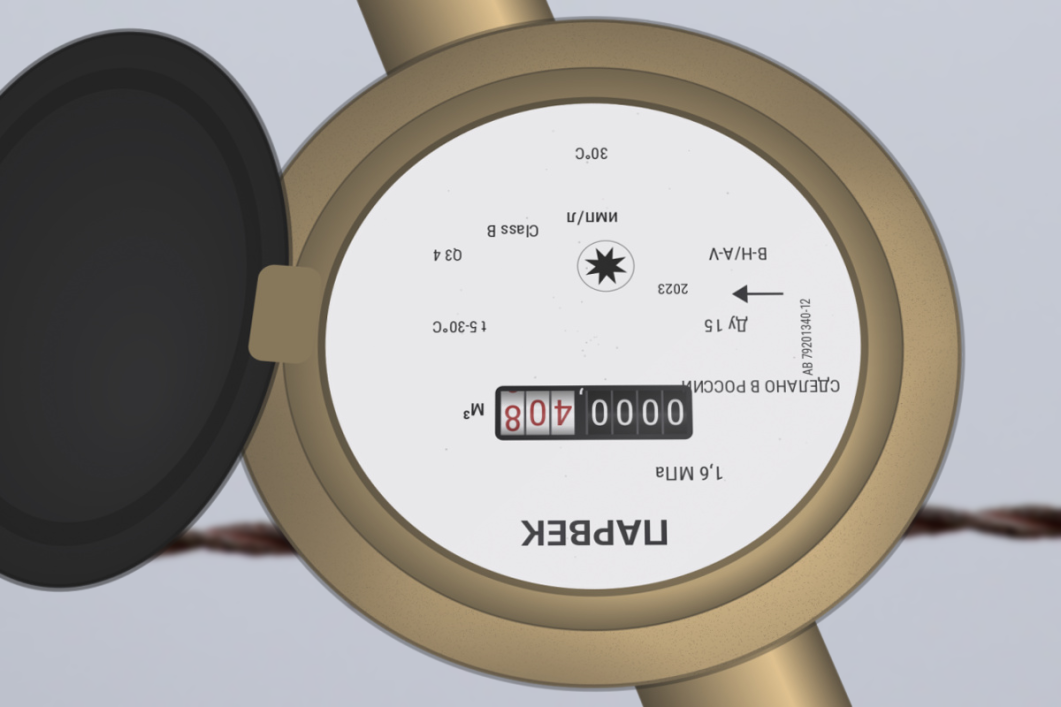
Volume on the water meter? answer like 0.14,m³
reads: 0.408,m³
